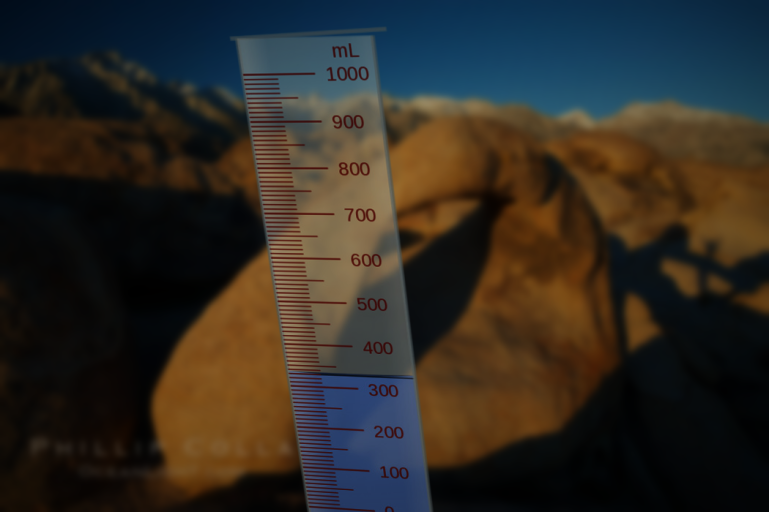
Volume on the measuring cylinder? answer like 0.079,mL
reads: 330,mL
